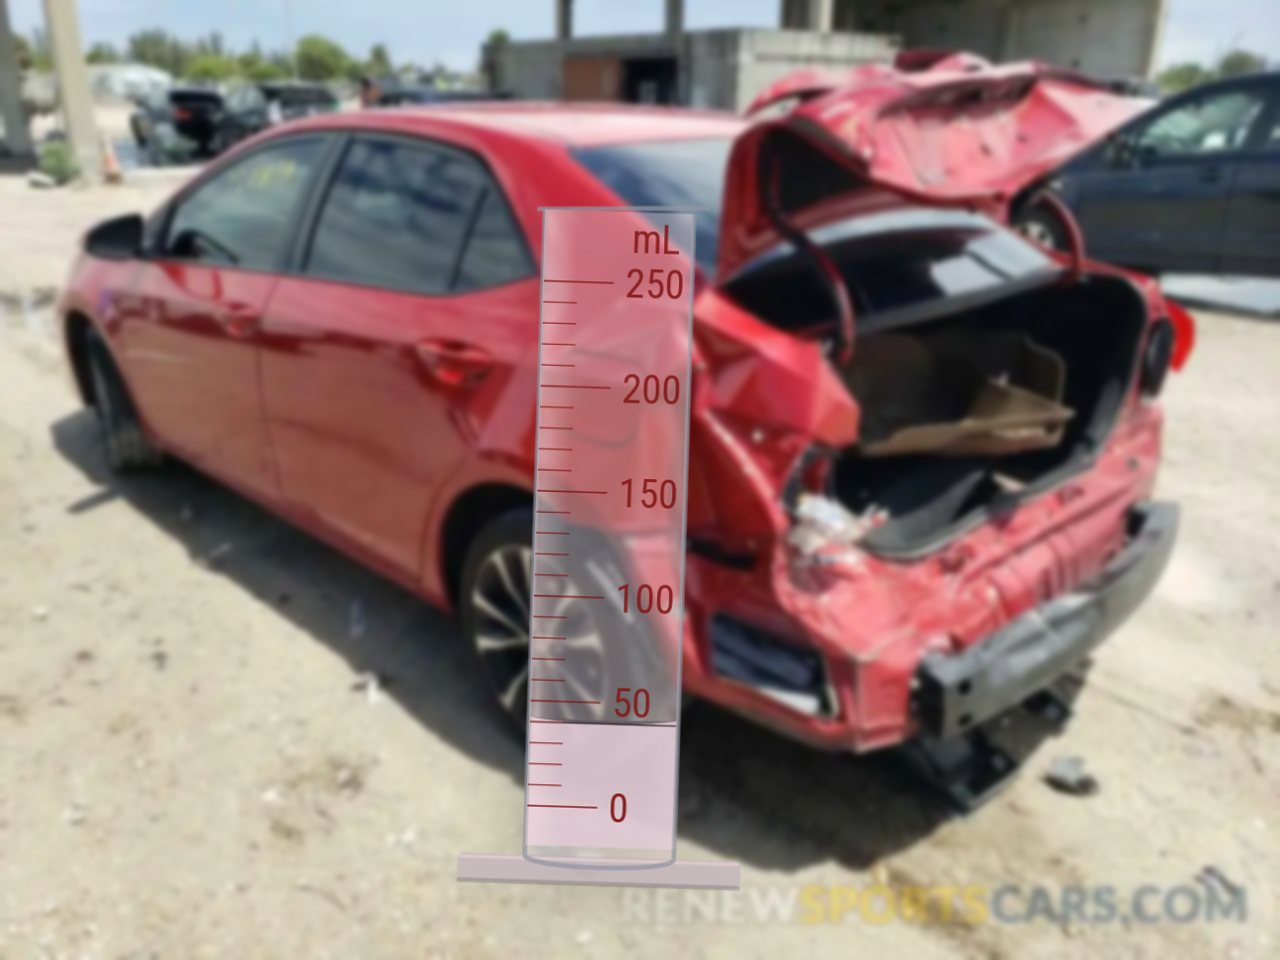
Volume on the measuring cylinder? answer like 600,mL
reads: 40,mL
